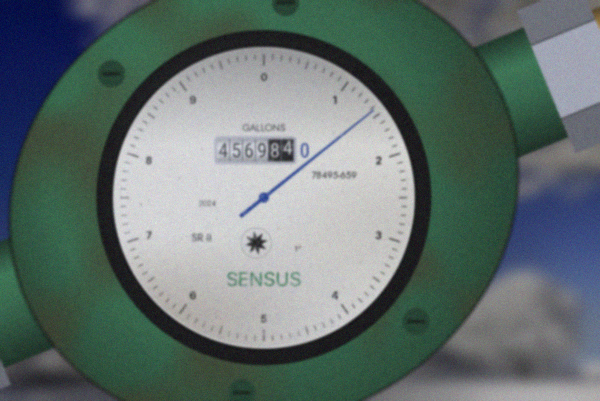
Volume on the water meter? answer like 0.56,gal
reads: 4569841.4,gal
